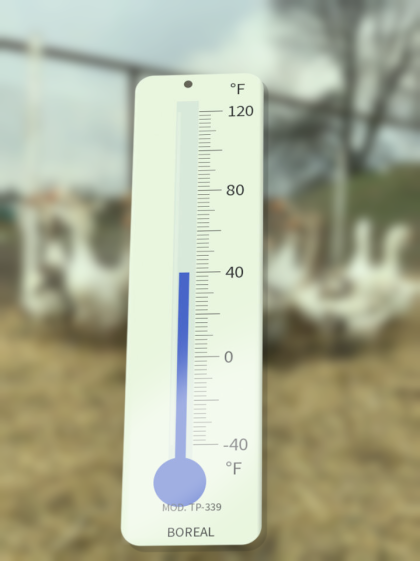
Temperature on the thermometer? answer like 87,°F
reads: 40,°F
